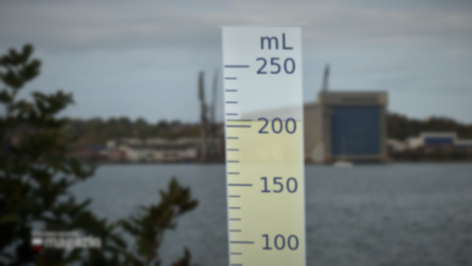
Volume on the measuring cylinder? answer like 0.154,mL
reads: 205,mL
